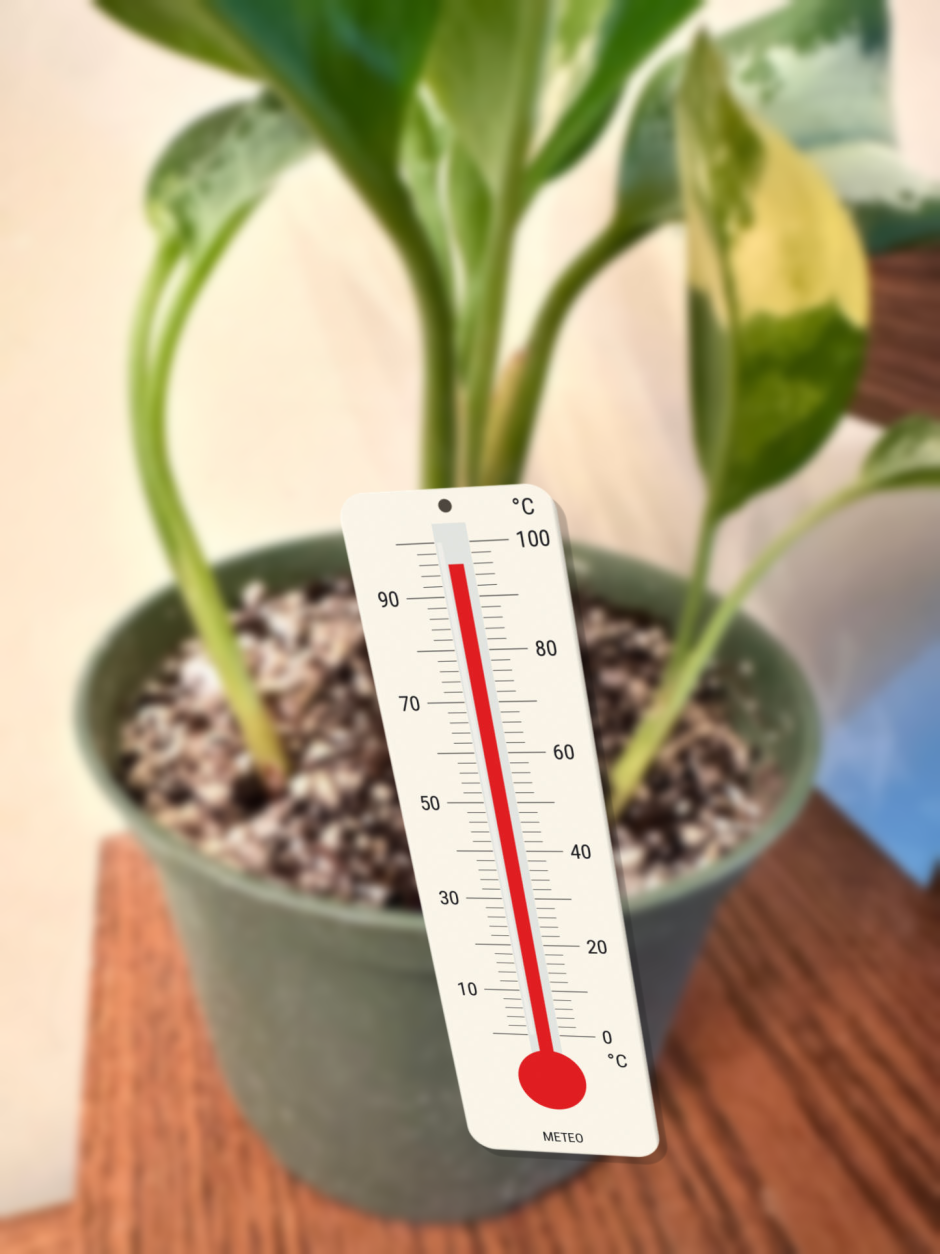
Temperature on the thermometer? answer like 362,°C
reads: 96,°C
